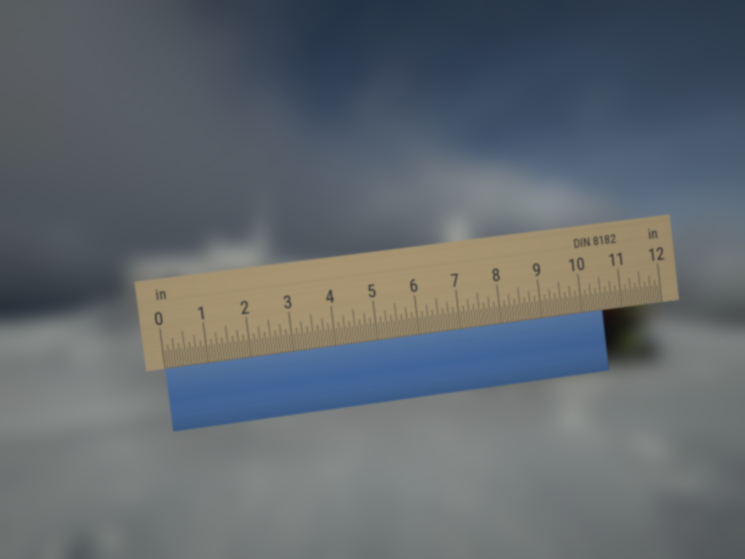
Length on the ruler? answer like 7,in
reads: 10.5,in
